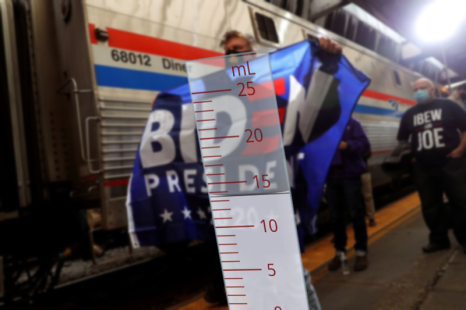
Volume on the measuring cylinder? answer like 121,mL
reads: 13.5,mL
